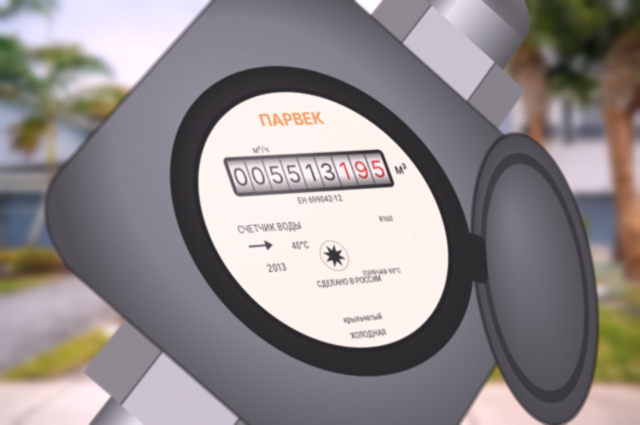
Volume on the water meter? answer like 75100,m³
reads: 5513.195,m³
